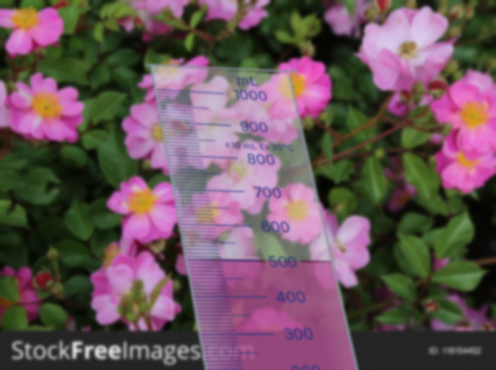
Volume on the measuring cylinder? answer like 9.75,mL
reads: 500,mL
